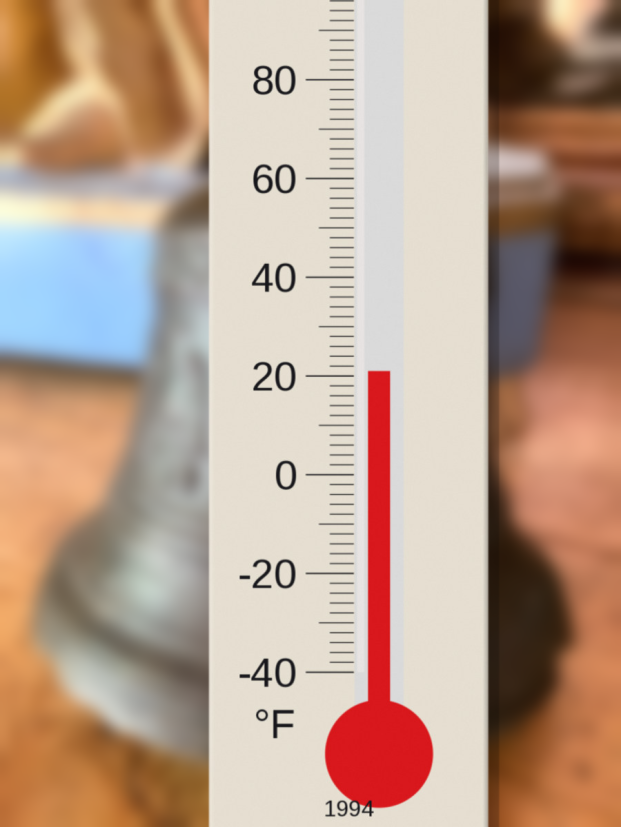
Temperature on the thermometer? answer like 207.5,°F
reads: 21,°F
